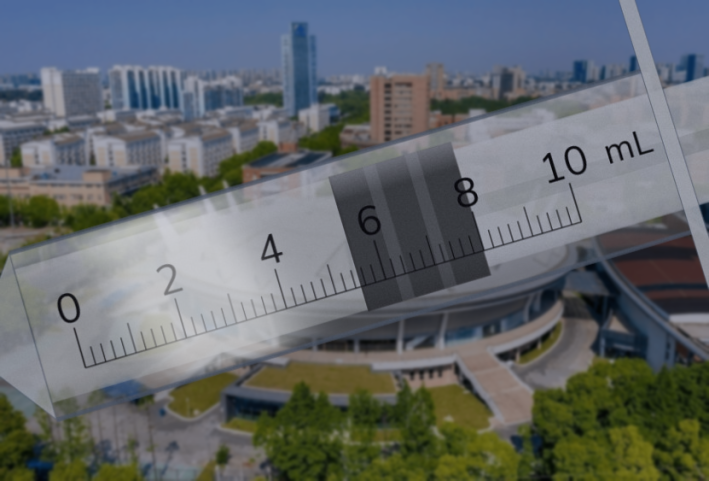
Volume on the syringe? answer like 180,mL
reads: 5.5,mL
